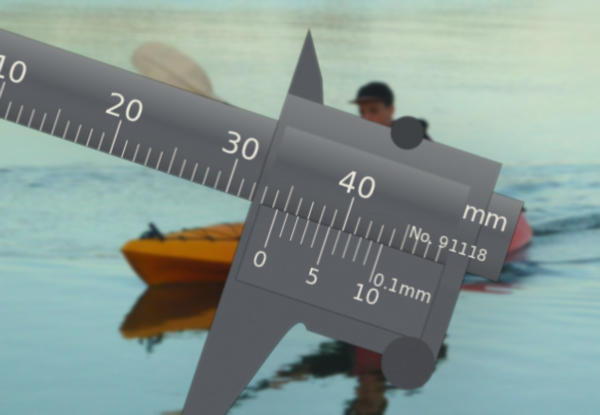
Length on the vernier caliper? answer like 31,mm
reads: 34.4,mm
